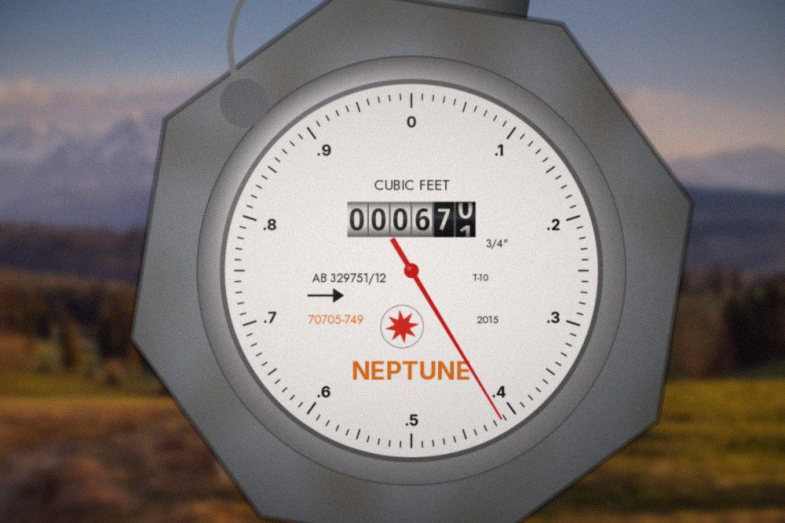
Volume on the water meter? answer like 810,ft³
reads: 670.41,ft³
